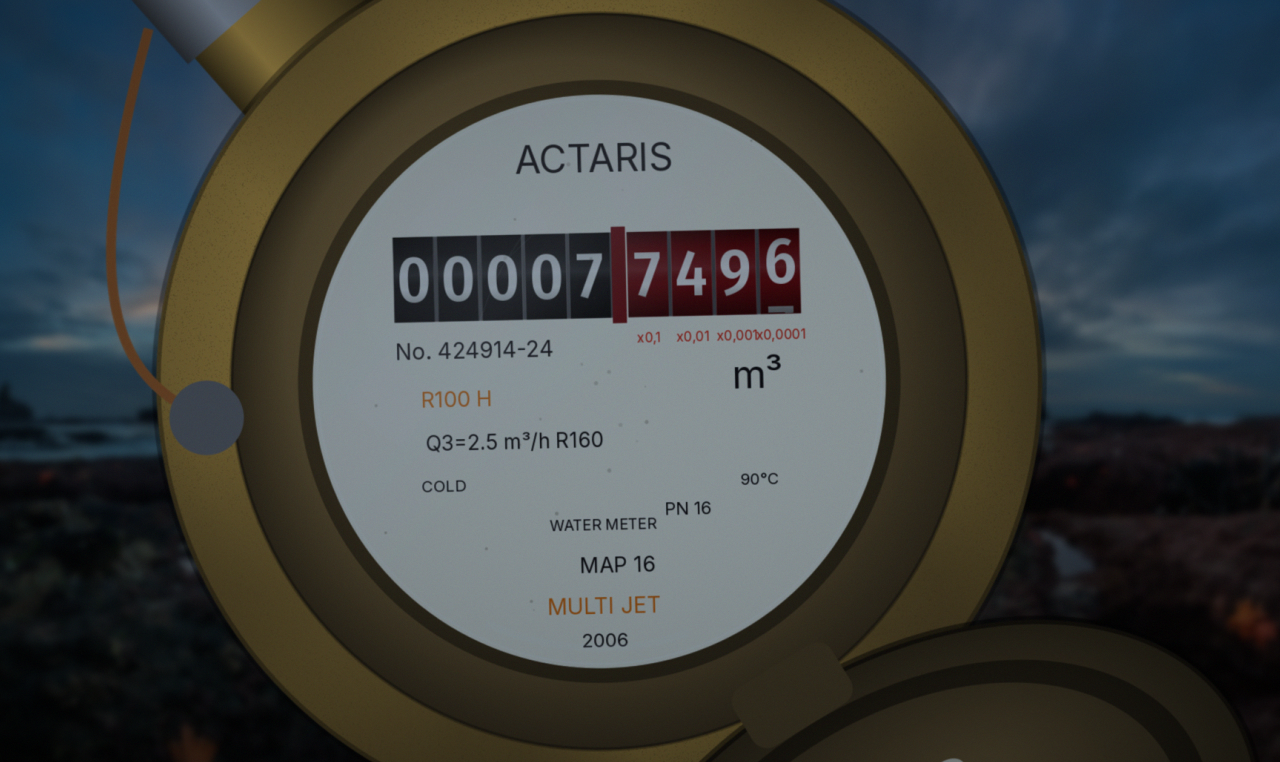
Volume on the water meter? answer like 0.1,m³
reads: 7.7496,m³
